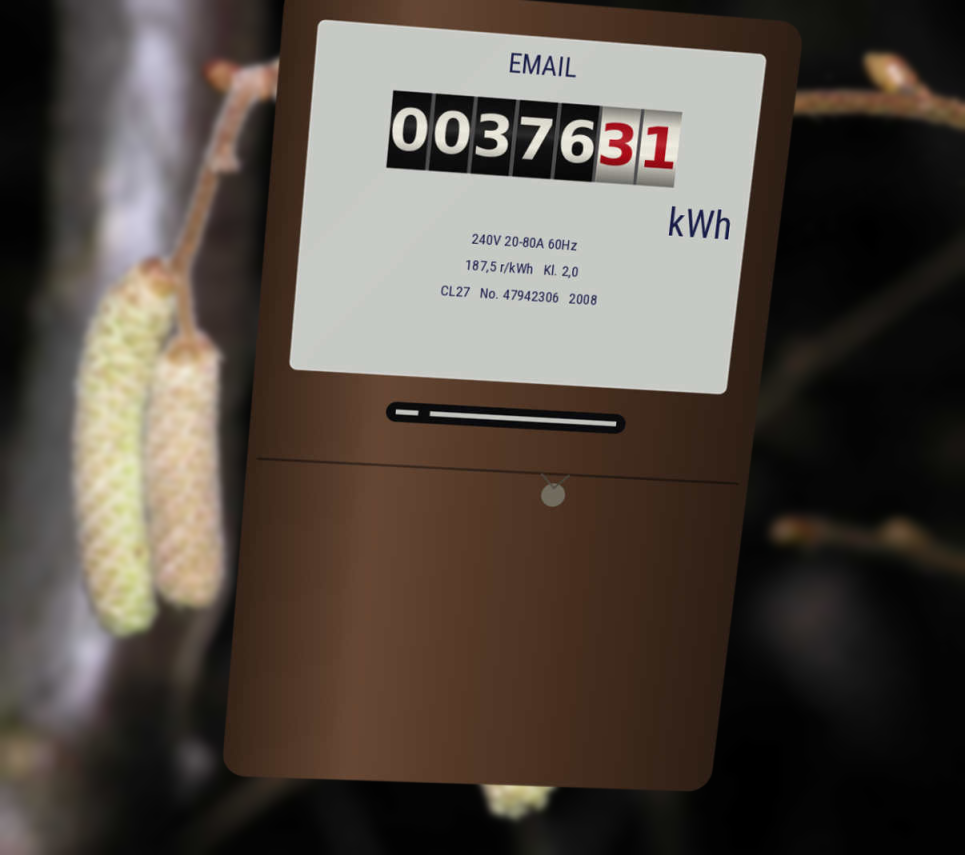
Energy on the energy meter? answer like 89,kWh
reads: 376.31,kWh
